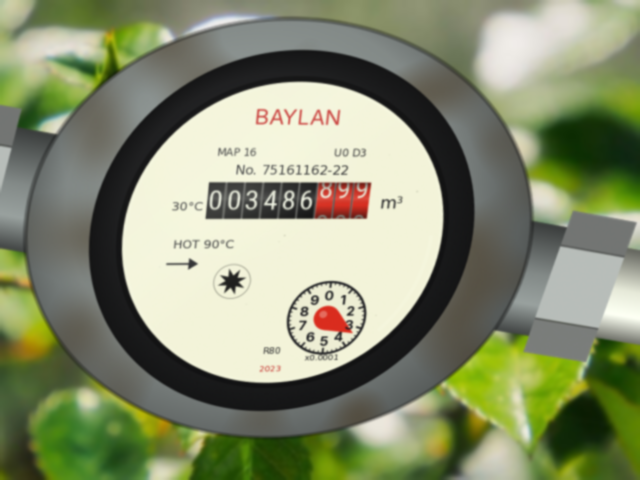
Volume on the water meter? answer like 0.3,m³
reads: 3486.8993,m³
